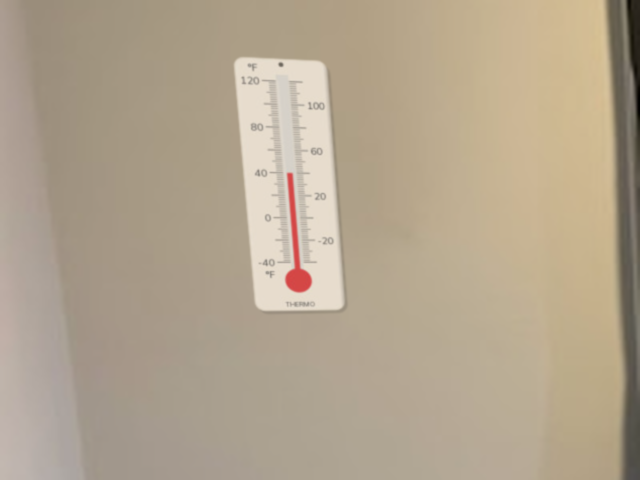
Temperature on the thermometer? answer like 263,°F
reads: 40,°F
